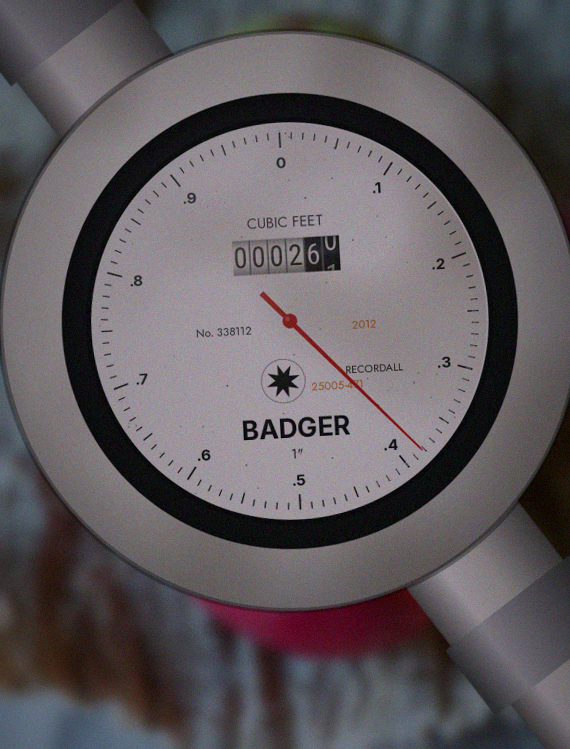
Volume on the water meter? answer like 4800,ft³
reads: 260.38,ft³
